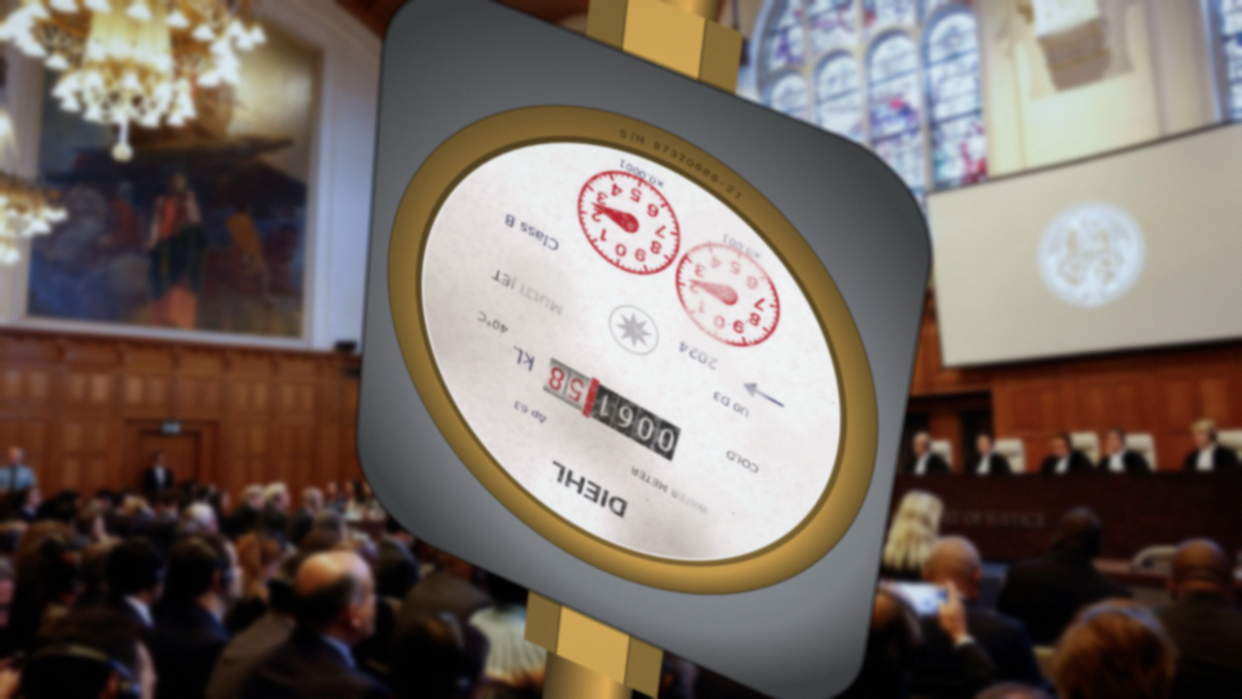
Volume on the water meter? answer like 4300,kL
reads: 61.5822,kL
